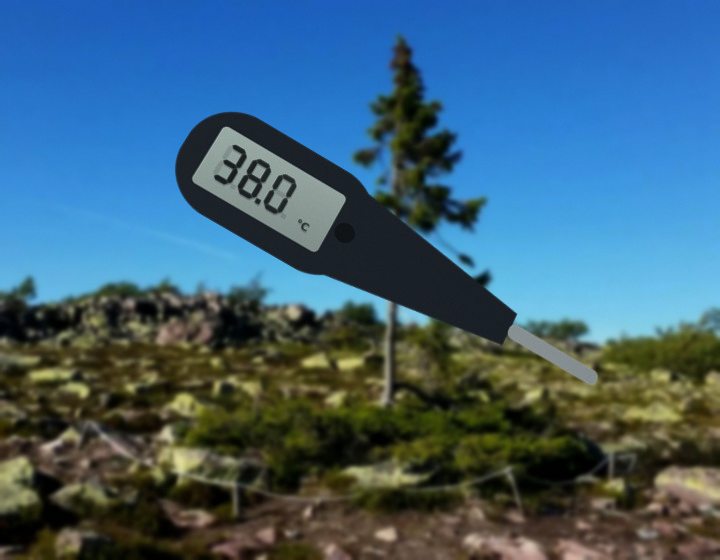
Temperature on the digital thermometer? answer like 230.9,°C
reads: 38.0,°C
